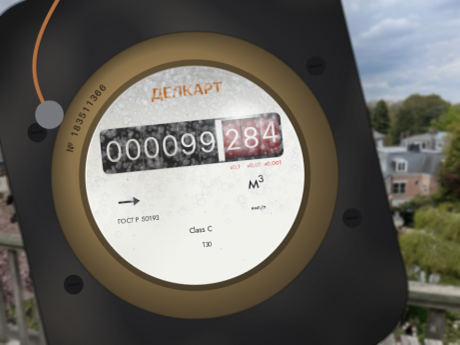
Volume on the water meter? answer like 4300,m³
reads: 99.284,m³
